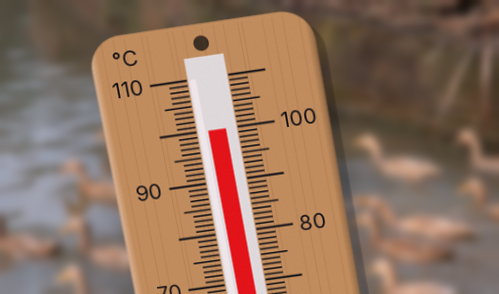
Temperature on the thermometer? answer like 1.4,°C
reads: 100,°C
